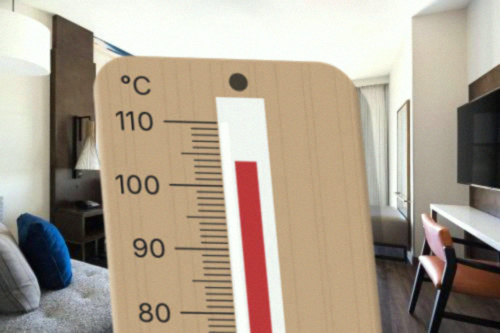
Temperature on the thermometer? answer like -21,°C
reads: 104,°C
